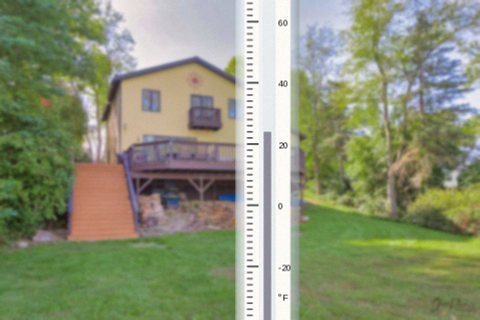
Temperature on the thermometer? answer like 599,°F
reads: 24,°F
